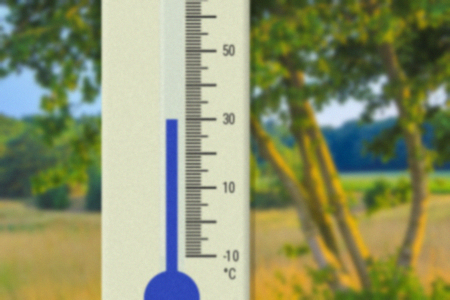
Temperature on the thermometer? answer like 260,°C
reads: 30,°C
